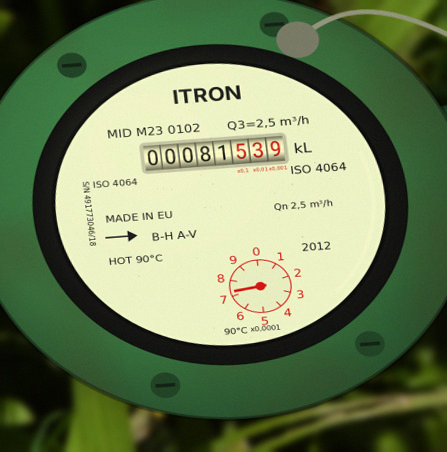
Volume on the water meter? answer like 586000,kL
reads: 81.5397,kL
